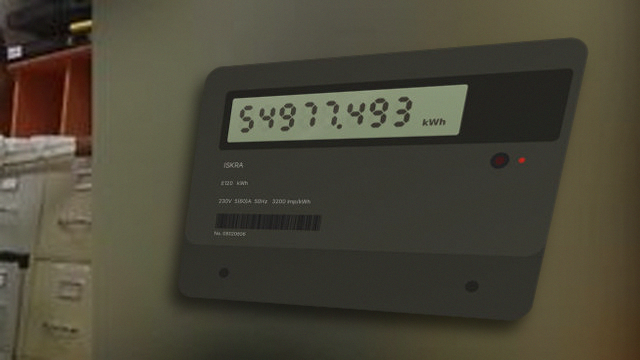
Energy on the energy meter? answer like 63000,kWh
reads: 54977.493,kWh
